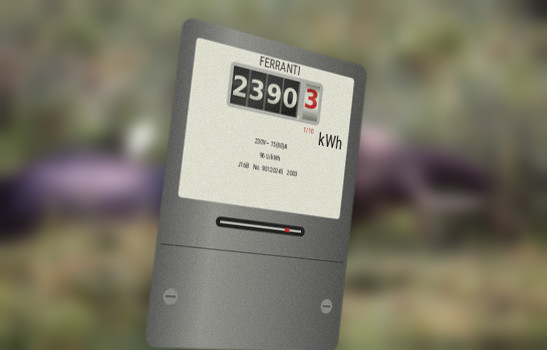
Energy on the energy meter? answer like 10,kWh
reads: 2390.3,kWh
